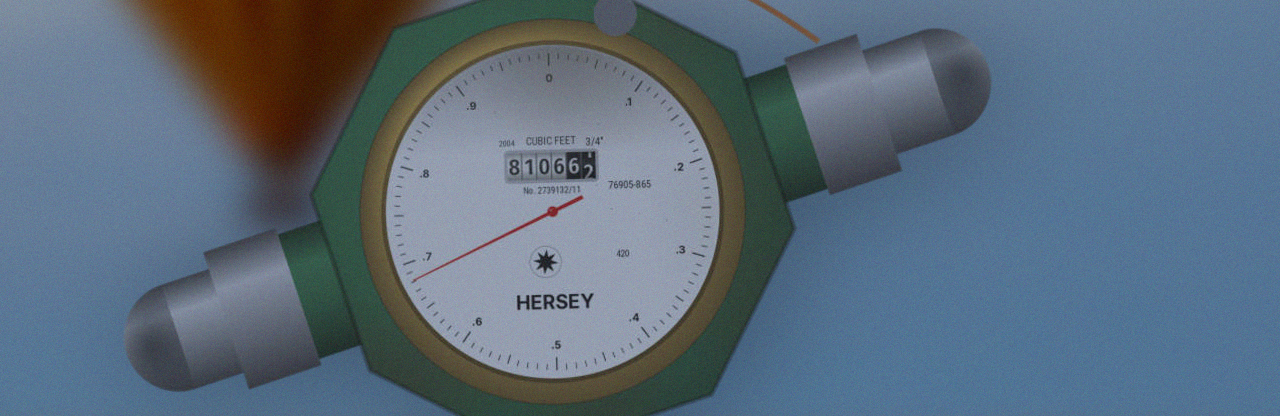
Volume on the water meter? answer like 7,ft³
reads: 810661.68,ft³
